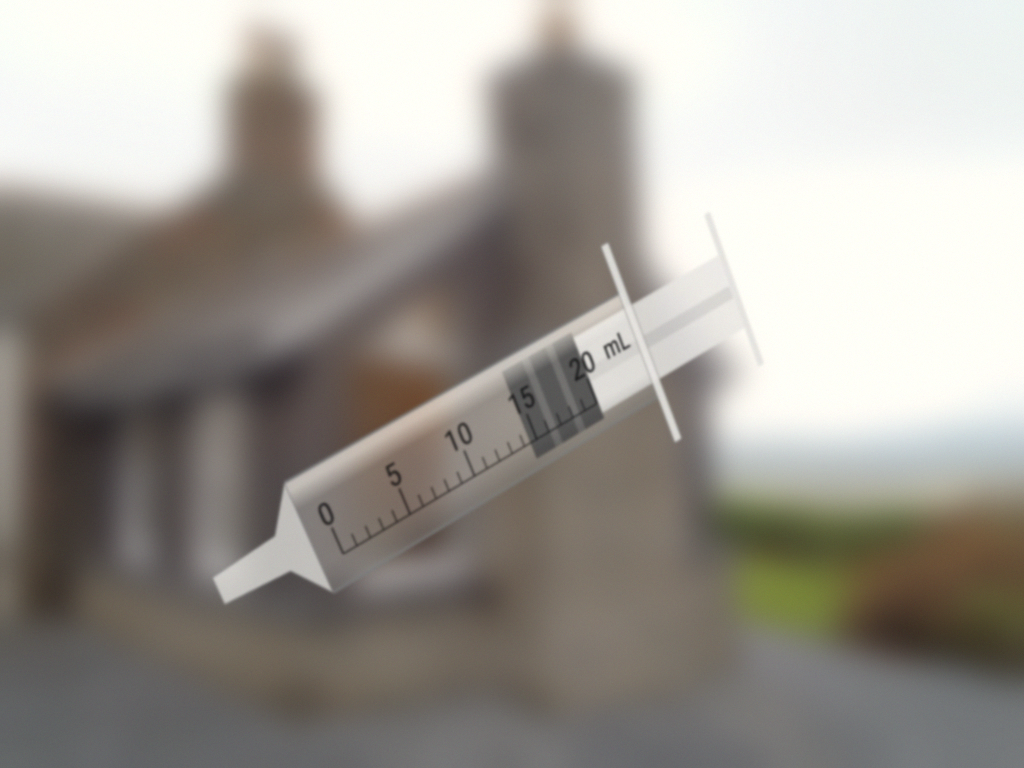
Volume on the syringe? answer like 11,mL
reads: 14.5,mL
